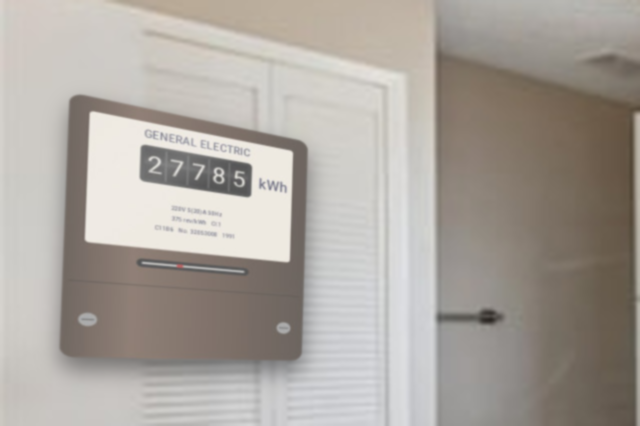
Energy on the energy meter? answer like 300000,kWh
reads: 27785,kWh
